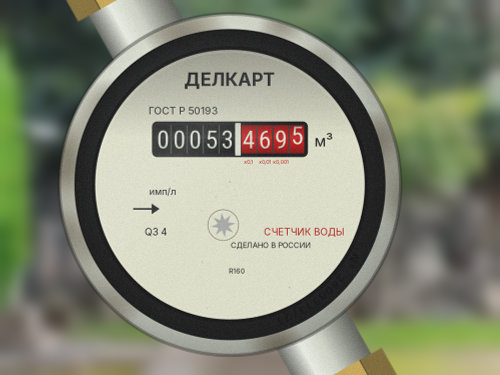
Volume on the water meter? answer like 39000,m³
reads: 53.4695,m³
